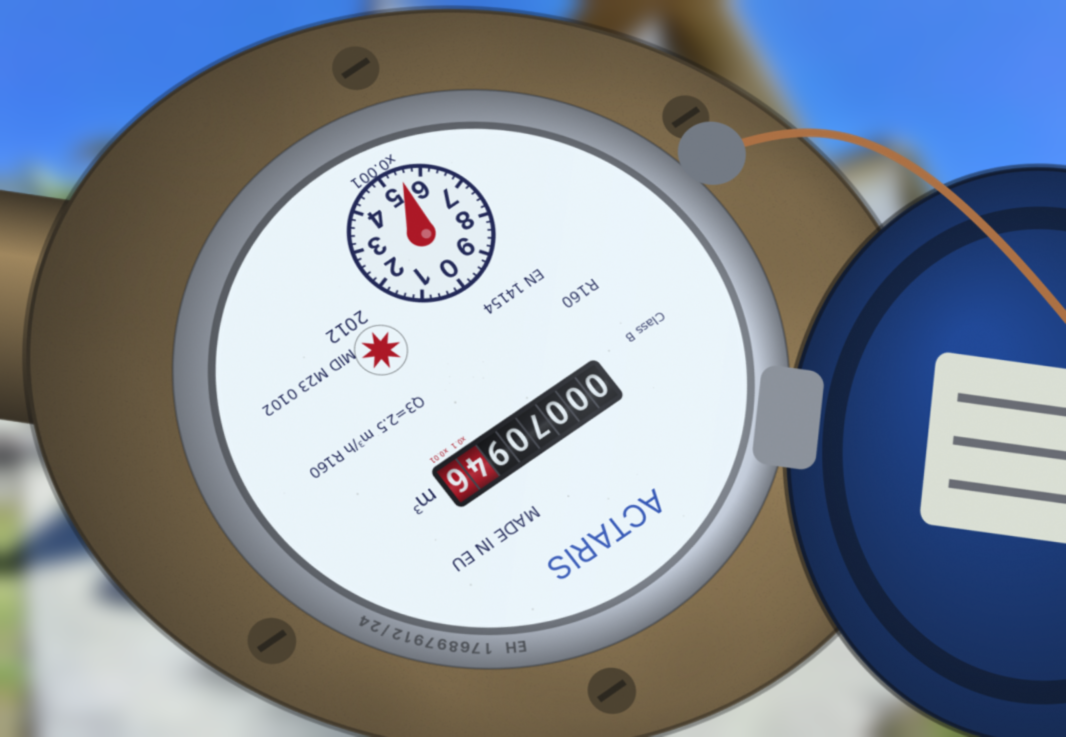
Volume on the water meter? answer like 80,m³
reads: 709.465,m³
